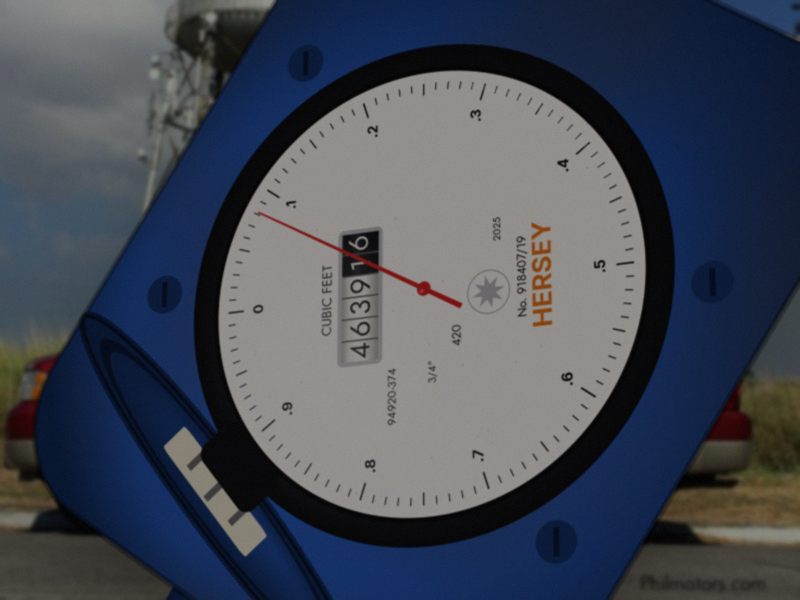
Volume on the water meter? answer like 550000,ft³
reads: 463916.08,ft³
